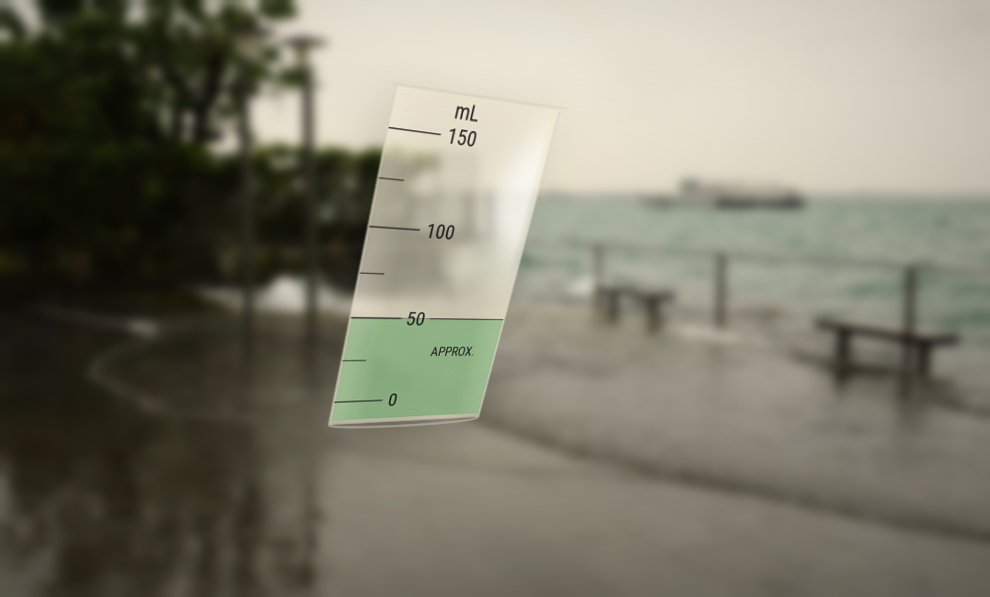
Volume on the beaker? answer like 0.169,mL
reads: 50,mL
